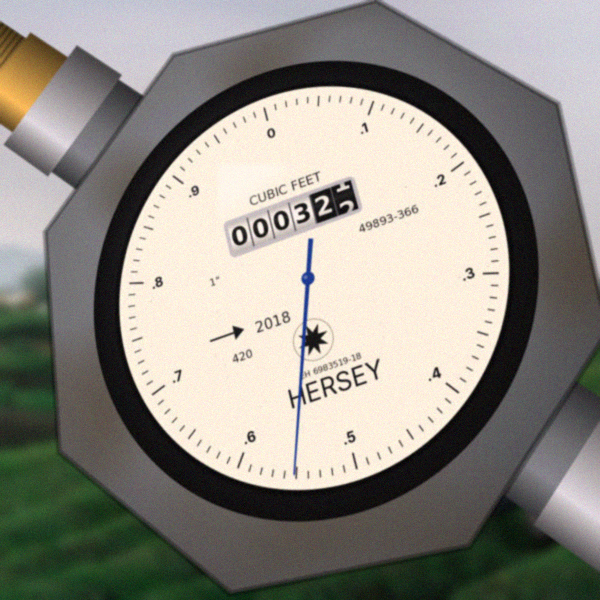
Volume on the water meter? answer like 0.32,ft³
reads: 321.55,ft³
